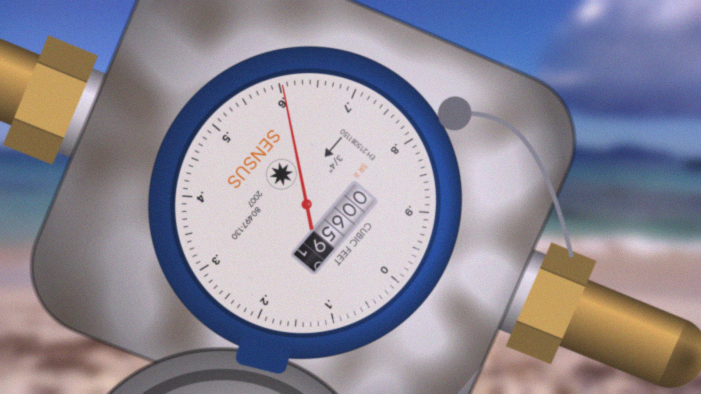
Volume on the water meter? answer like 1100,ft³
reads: 6590.60,ft³
